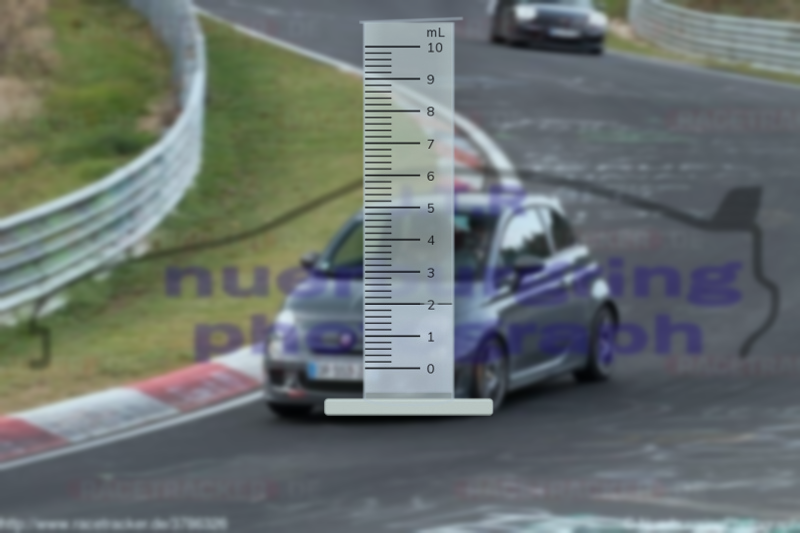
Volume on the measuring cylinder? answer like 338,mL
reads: 2,mL
